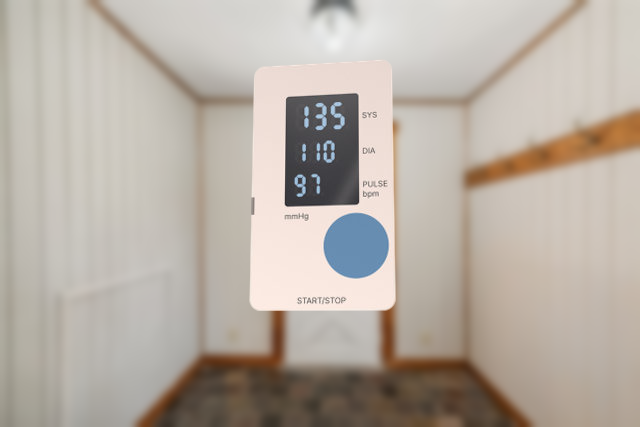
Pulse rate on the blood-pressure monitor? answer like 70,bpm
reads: 97,bpm
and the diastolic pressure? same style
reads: 110,mmHg
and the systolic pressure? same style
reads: 135,mmHg
